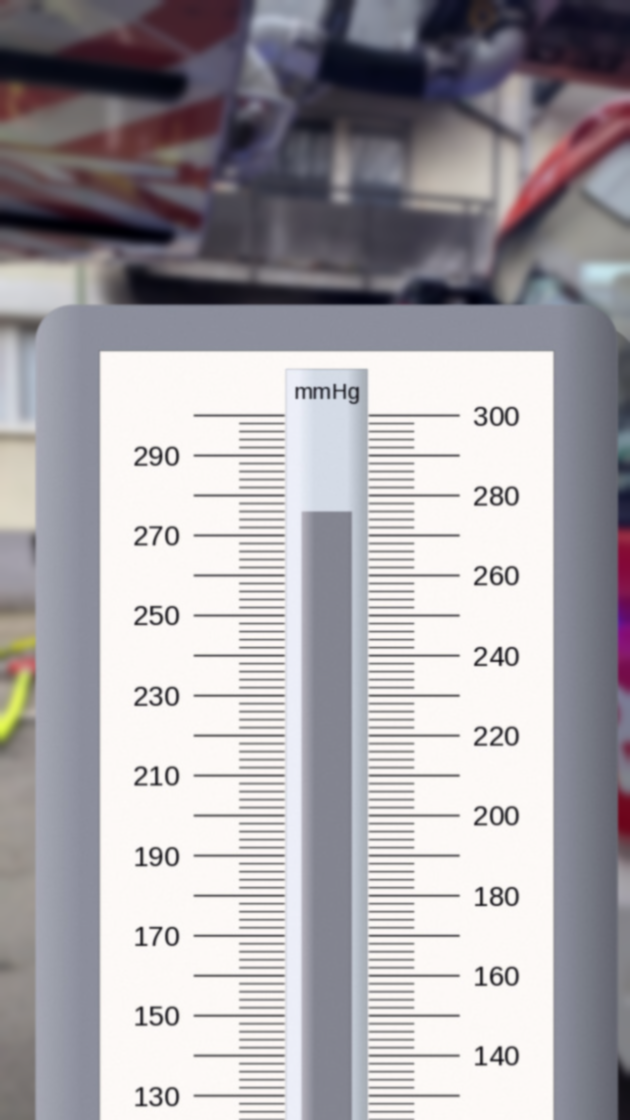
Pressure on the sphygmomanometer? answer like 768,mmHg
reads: 276,mmHg
